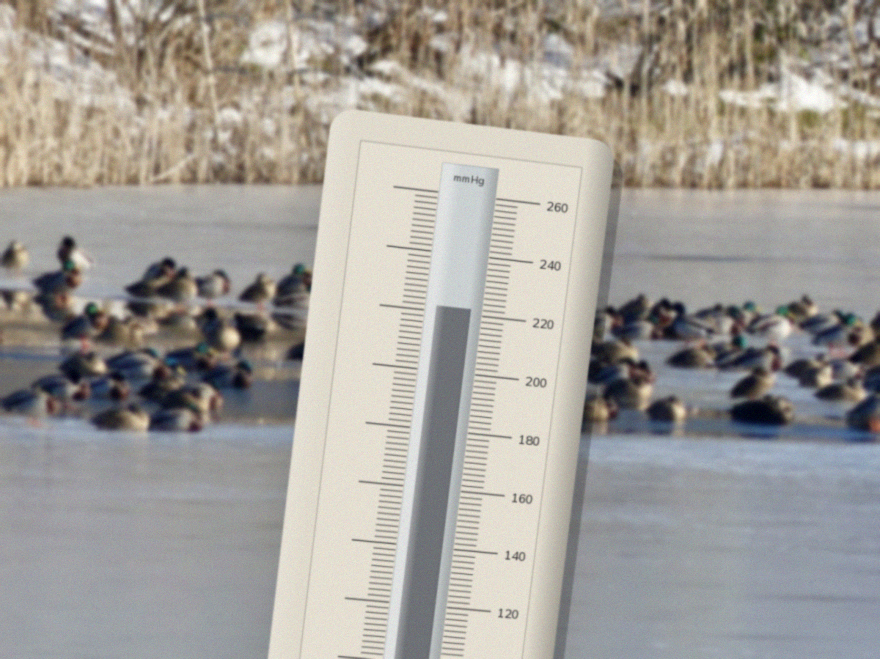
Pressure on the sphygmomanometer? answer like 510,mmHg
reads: 222,mmHg
